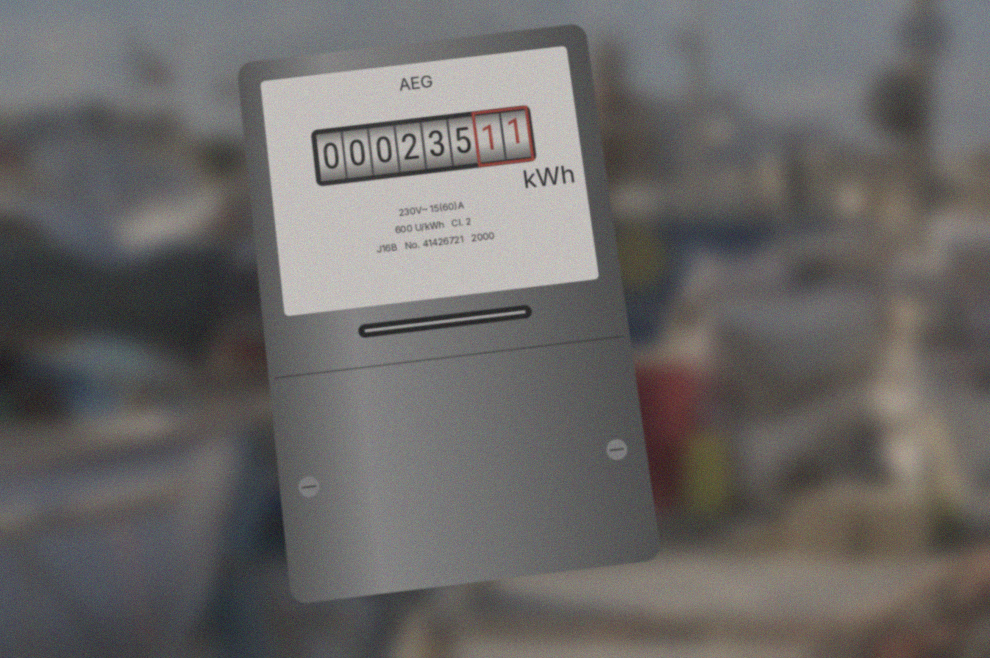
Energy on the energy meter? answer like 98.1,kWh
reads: 235.11,kWh
